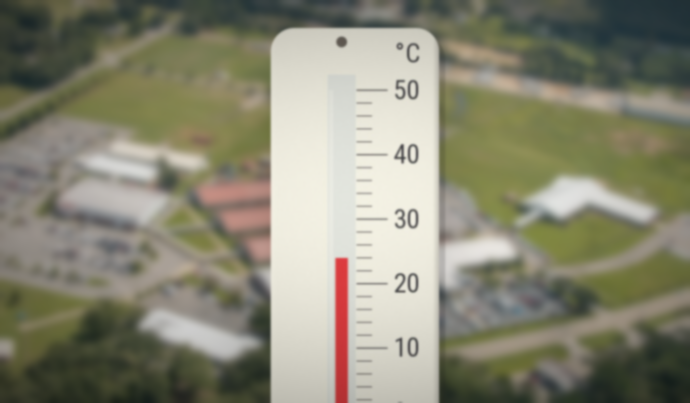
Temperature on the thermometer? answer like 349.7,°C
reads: 24,°C
